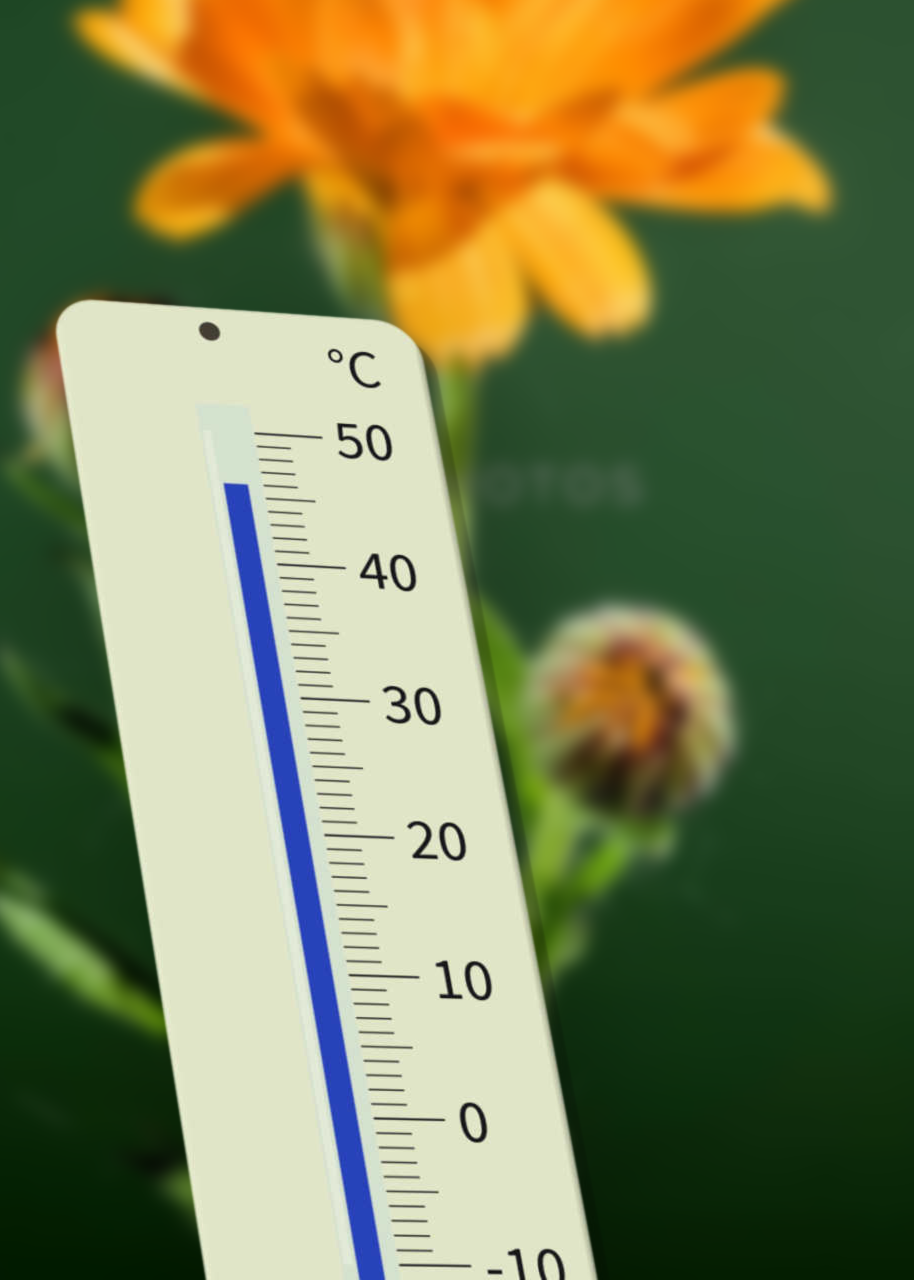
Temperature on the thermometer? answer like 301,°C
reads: 46,°C
